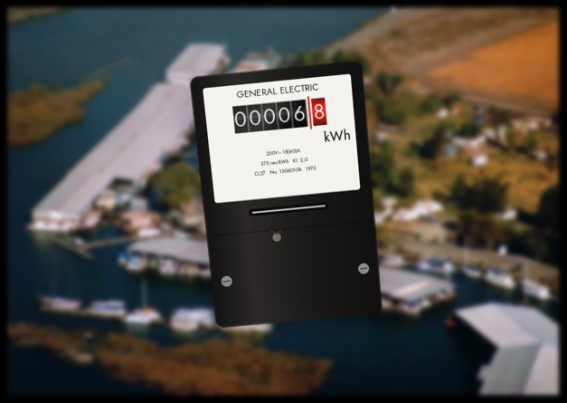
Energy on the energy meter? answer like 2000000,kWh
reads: 6.8,kWh
